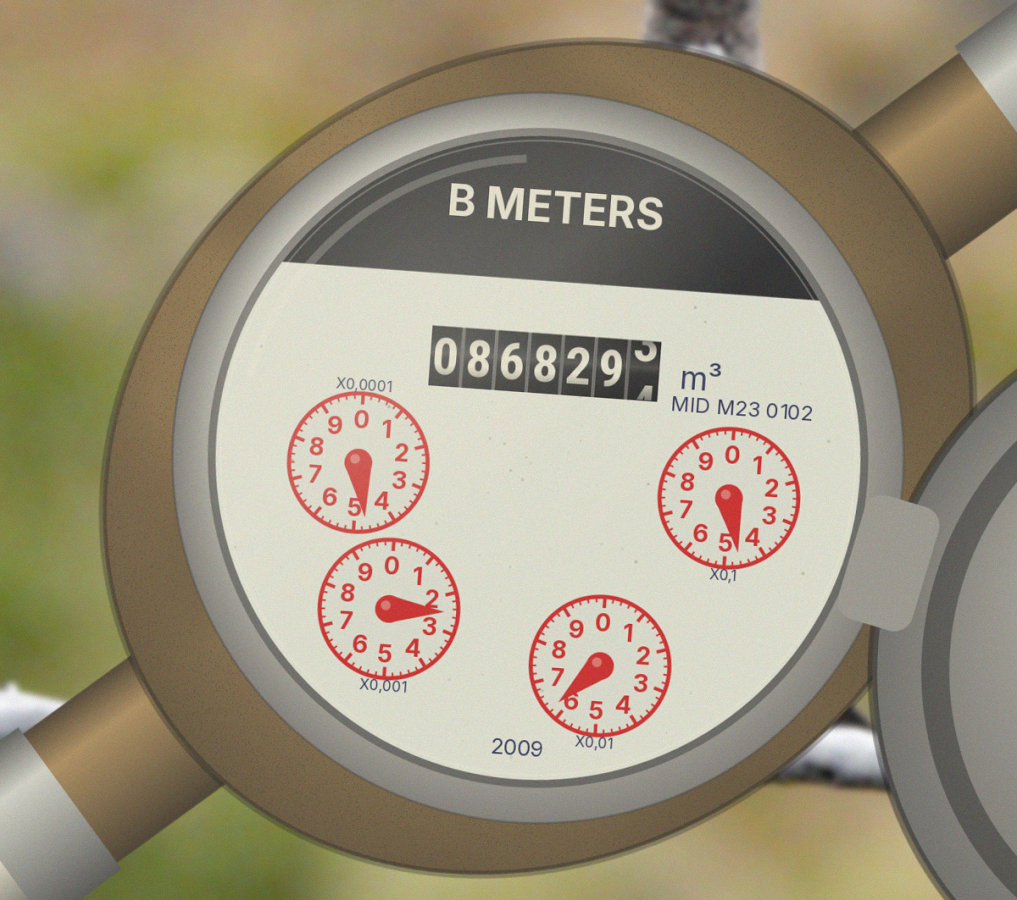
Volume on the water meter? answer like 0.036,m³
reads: 868293.4624,m³
